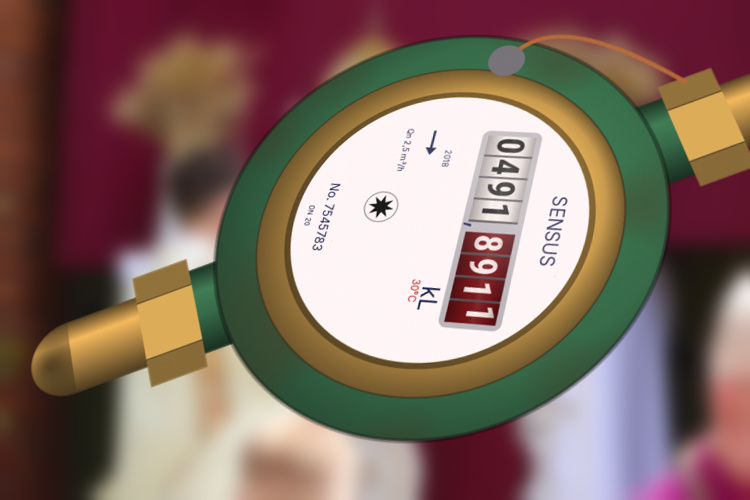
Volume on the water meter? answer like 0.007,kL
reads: 491.8911,kL
